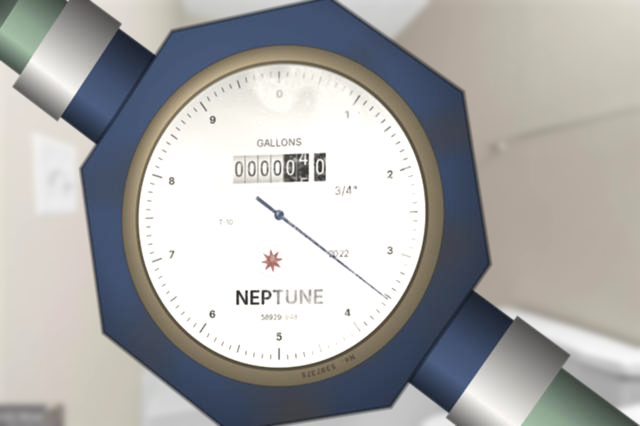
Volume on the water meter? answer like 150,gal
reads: 43.5,gal
